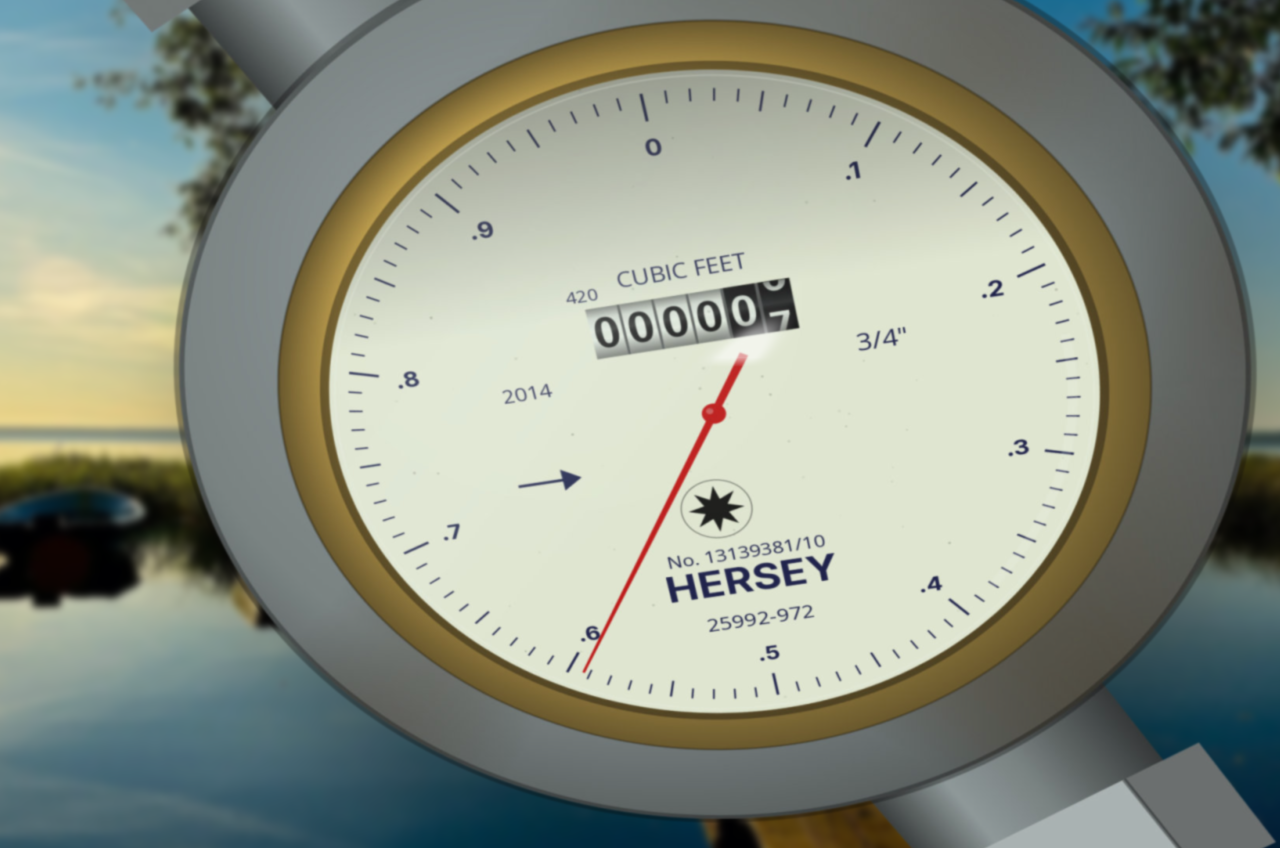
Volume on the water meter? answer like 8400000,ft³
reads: 6.59,ft³
